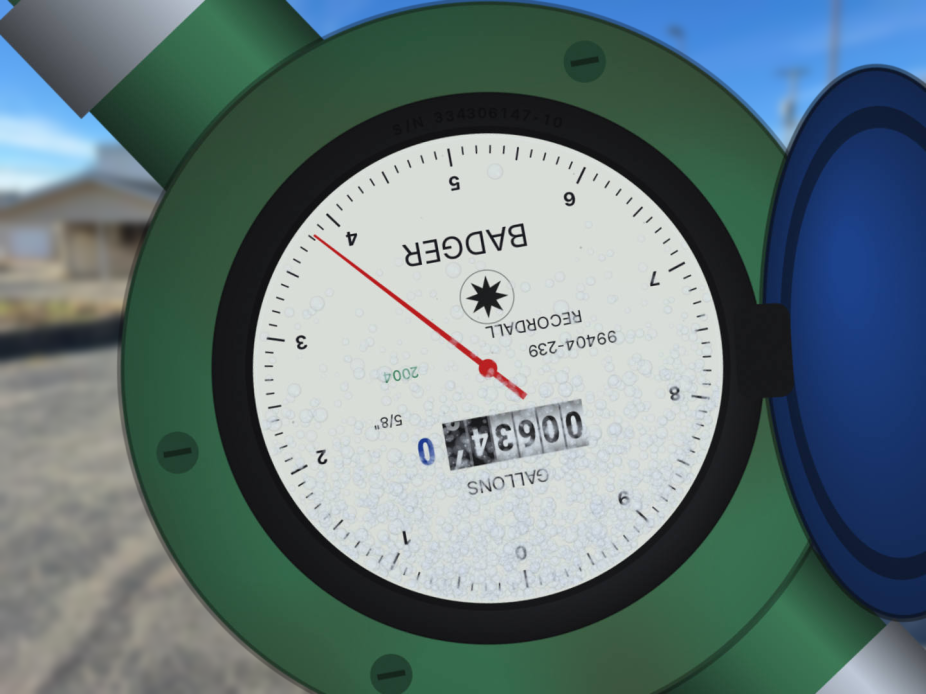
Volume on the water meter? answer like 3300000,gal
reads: 63473.8,gal
